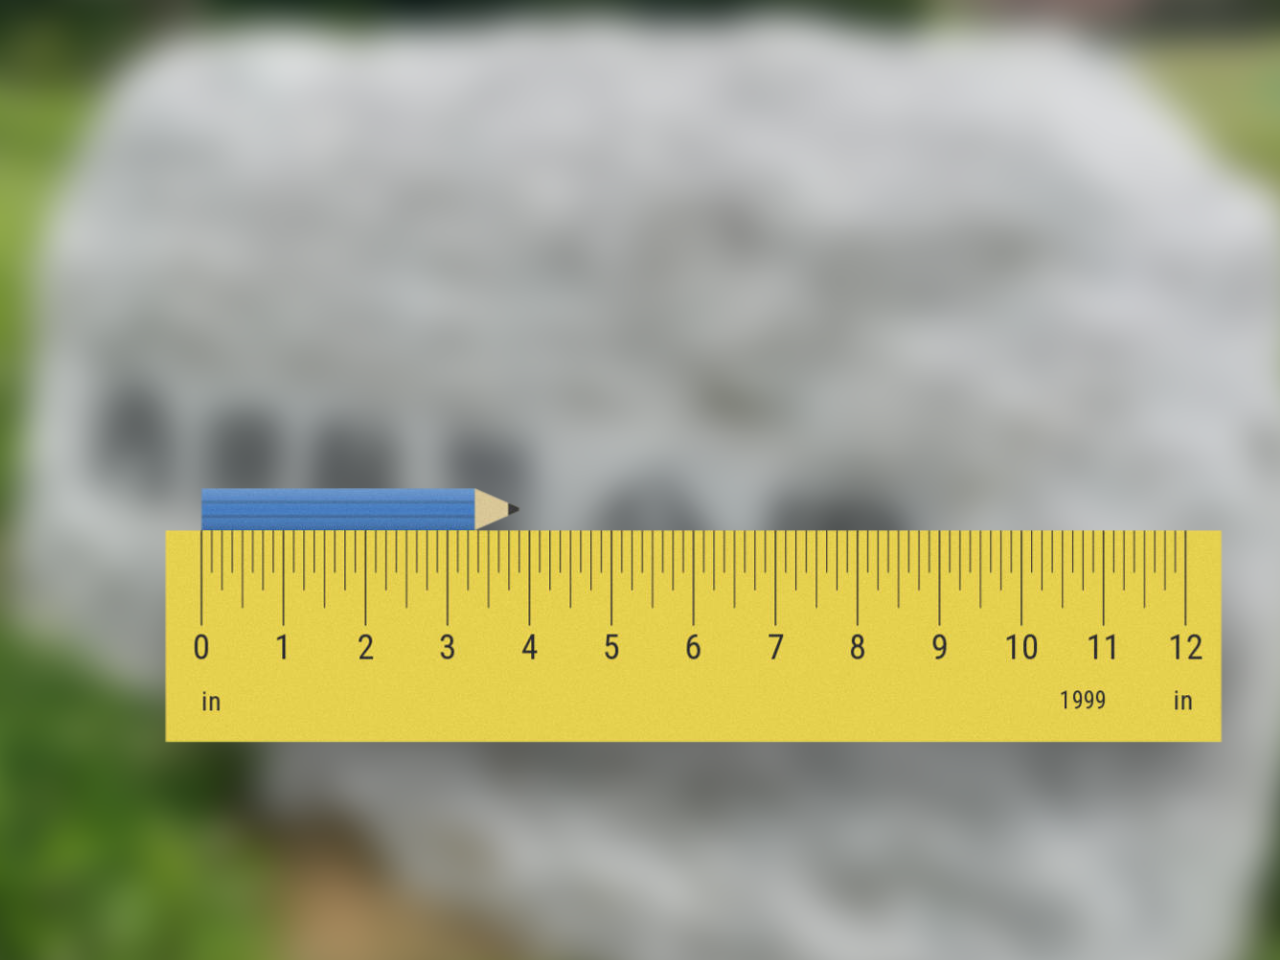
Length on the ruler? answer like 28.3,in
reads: 3.875,in
